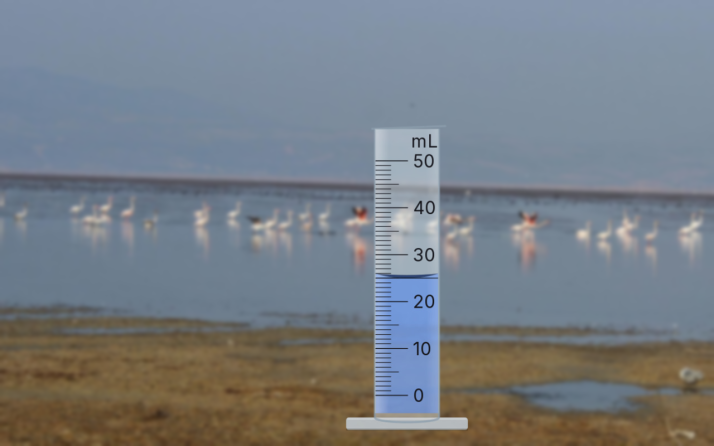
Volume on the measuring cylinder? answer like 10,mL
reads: 25,mL
